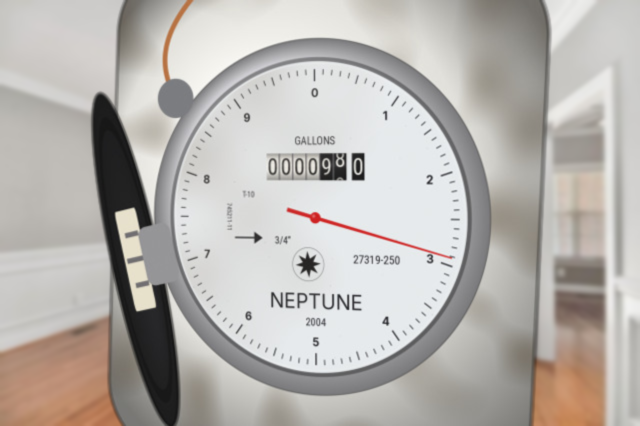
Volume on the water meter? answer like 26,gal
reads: 982.9,gal
